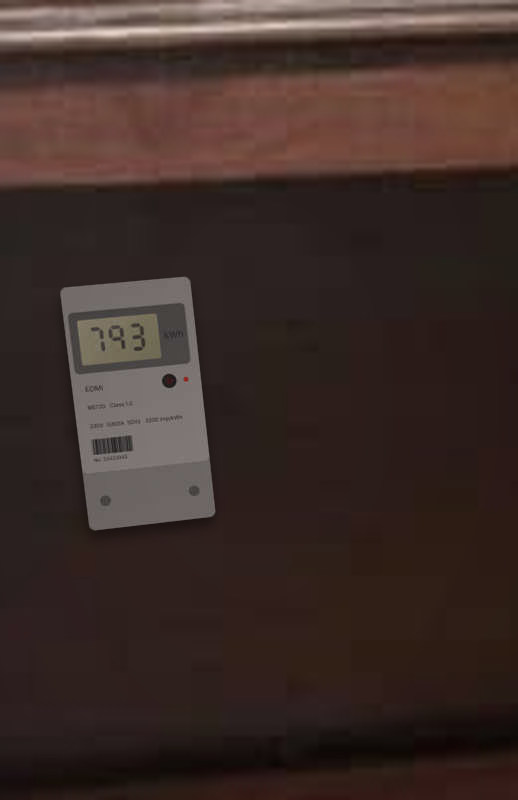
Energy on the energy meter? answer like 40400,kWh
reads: 793,kWh
